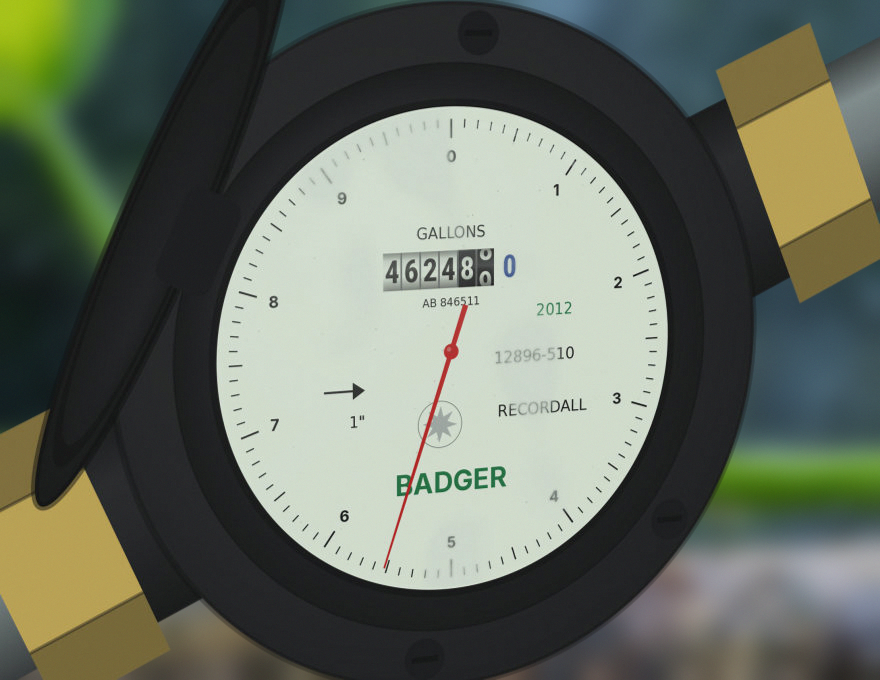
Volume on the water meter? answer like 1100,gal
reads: 4624885.5,gal
